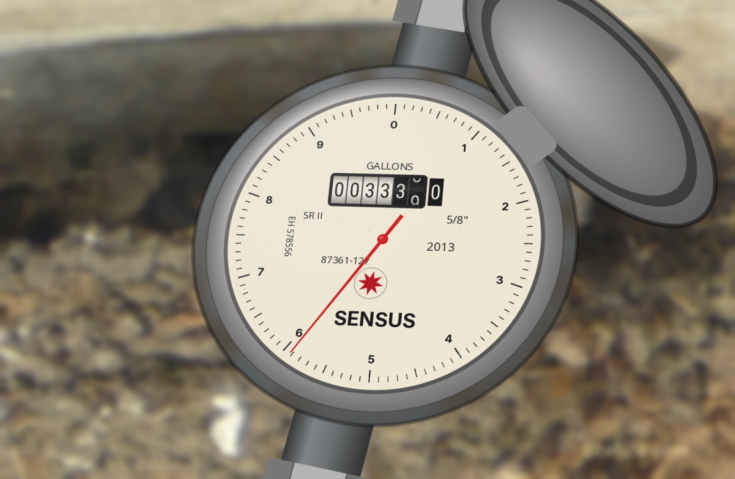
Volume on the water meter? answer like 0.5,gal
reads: 33385.9,gal
